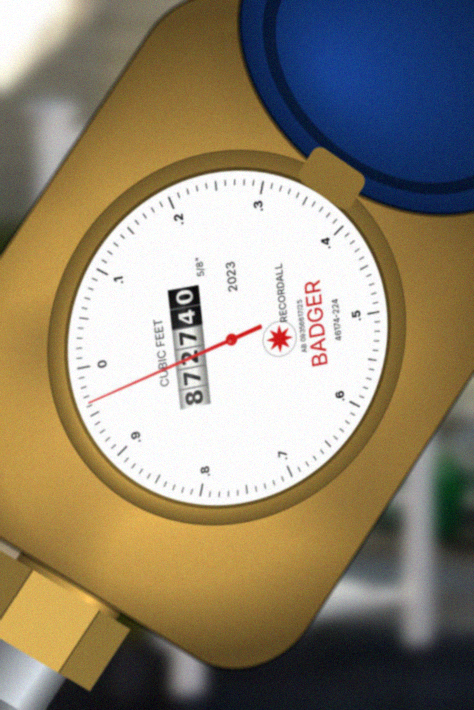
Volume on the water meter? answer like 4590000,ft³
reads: 872739.96,ft³
